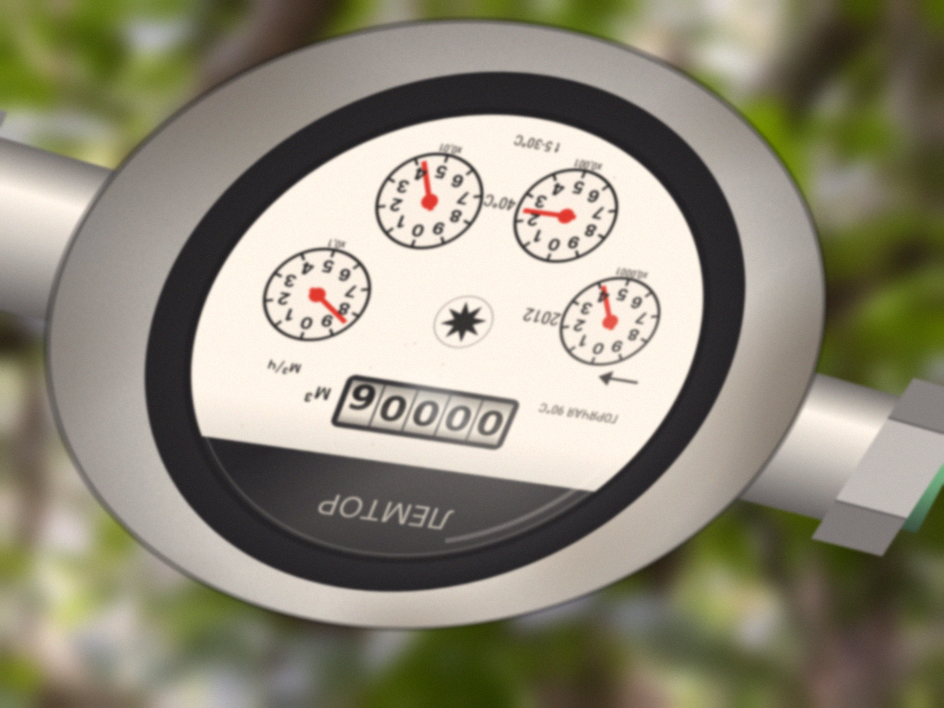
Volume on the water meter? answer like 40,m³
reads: 5.8424,m³
